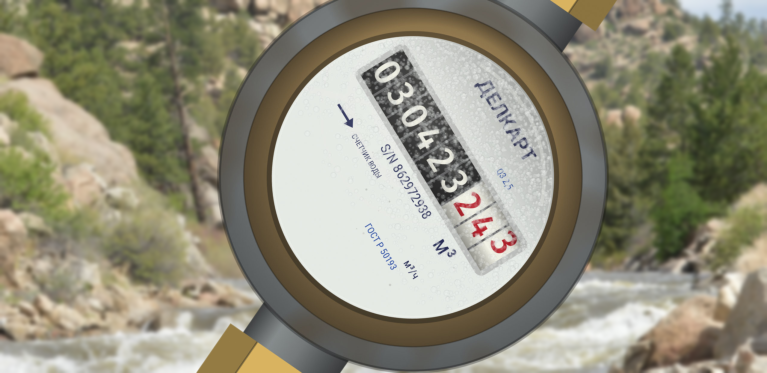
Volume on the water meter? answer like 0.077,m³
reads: 30423.243,m³
